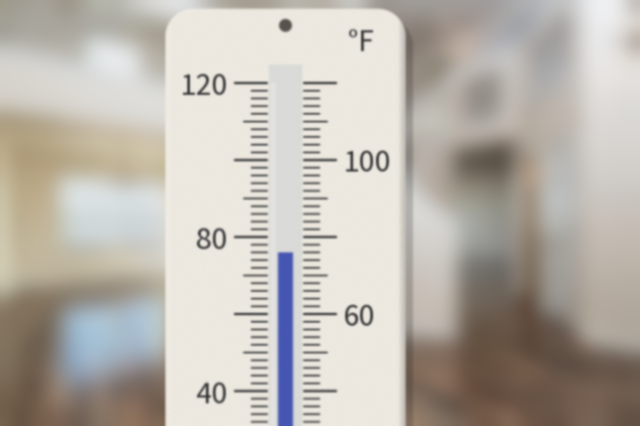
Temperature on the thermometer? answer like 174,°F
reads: 76,°F
